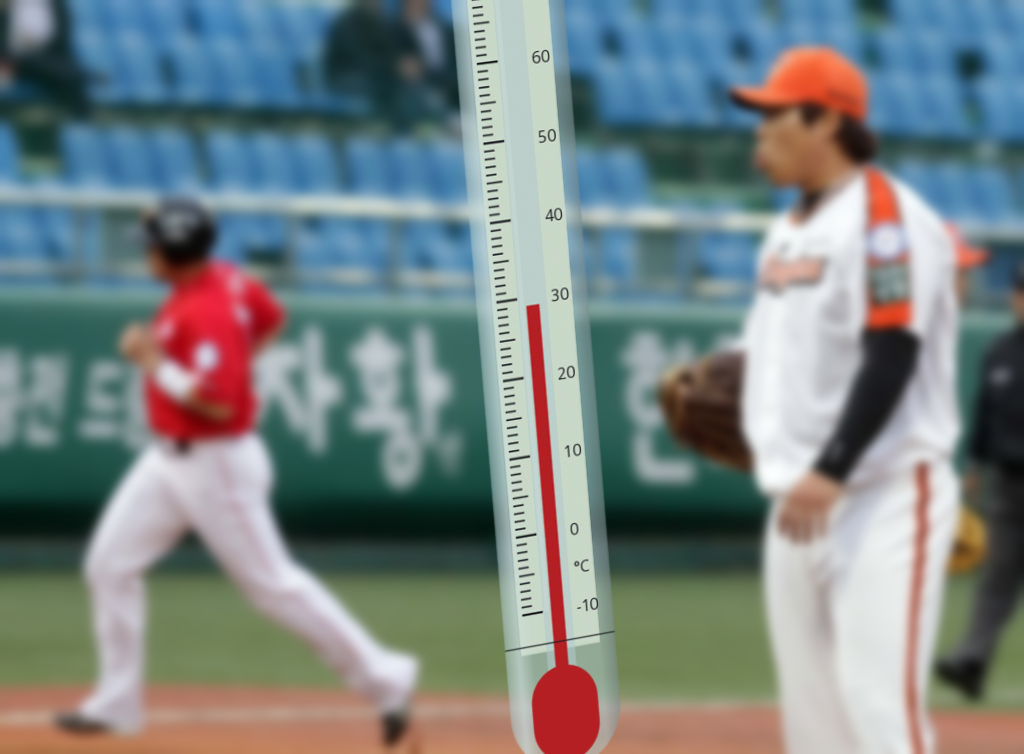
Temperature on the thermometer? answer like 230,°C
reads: 29,°C
